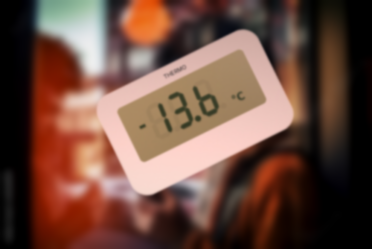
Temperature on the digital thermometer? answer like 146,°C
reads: -13.6,°C
